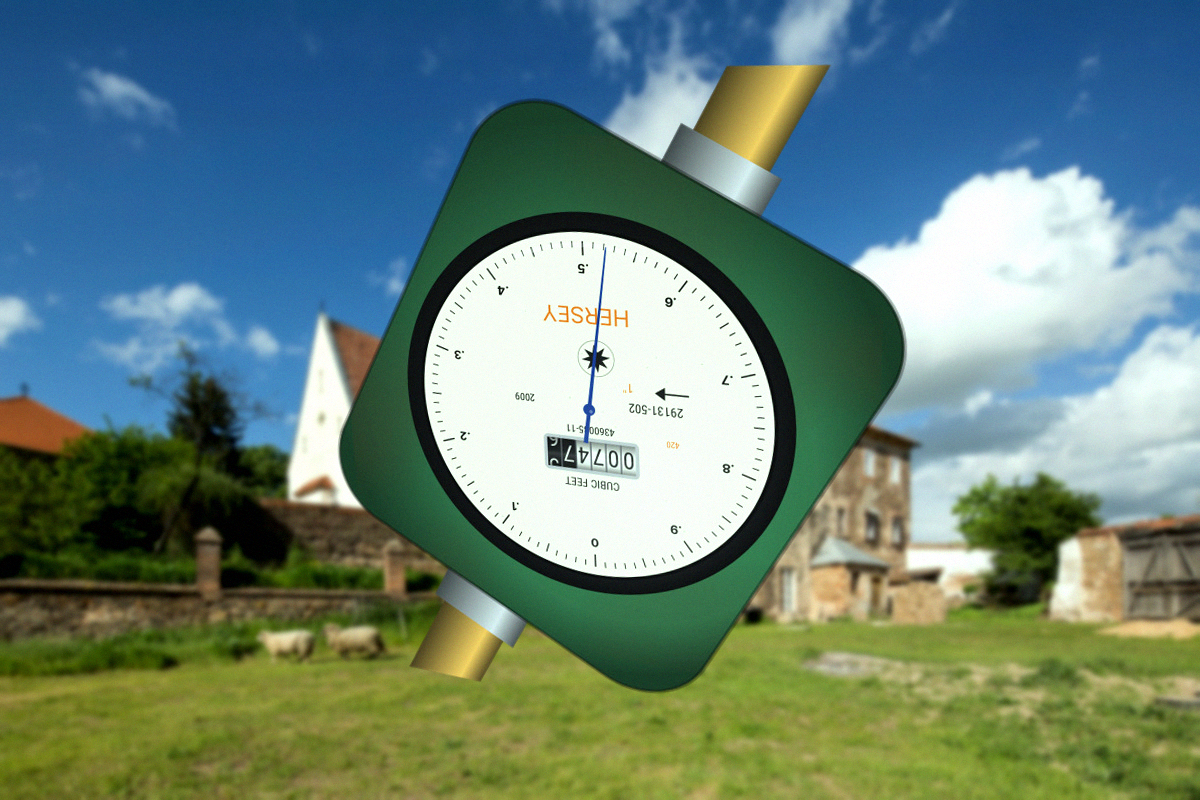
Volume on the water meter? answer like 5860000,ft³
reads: 7475.52,ft³
